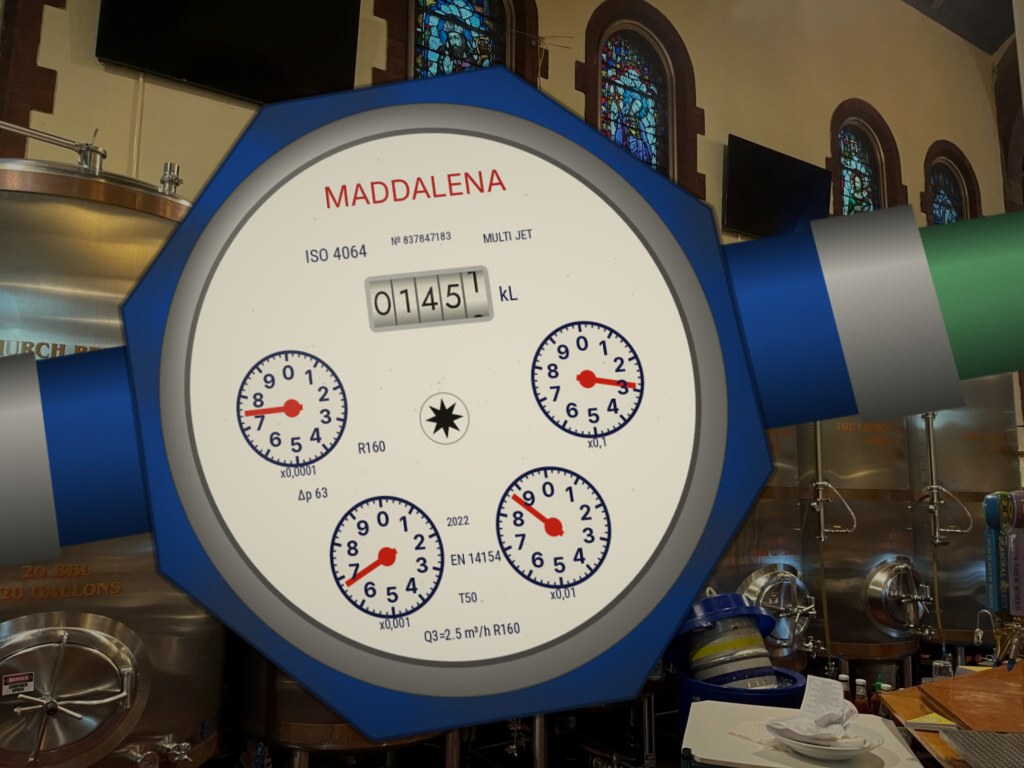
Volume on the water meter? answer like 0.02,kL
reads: 1451.2867,kL
